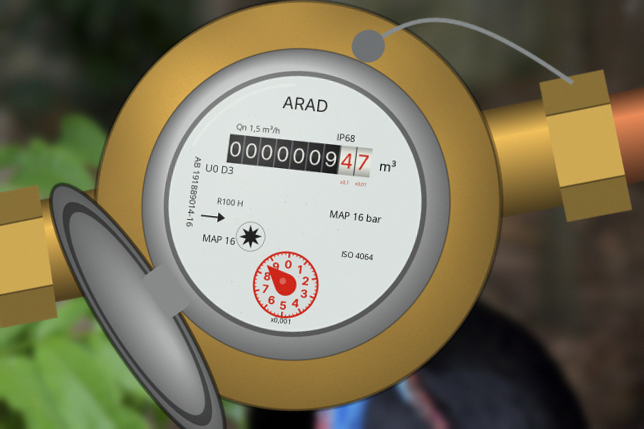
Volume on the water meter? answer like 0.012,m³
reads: 9.478,m³
